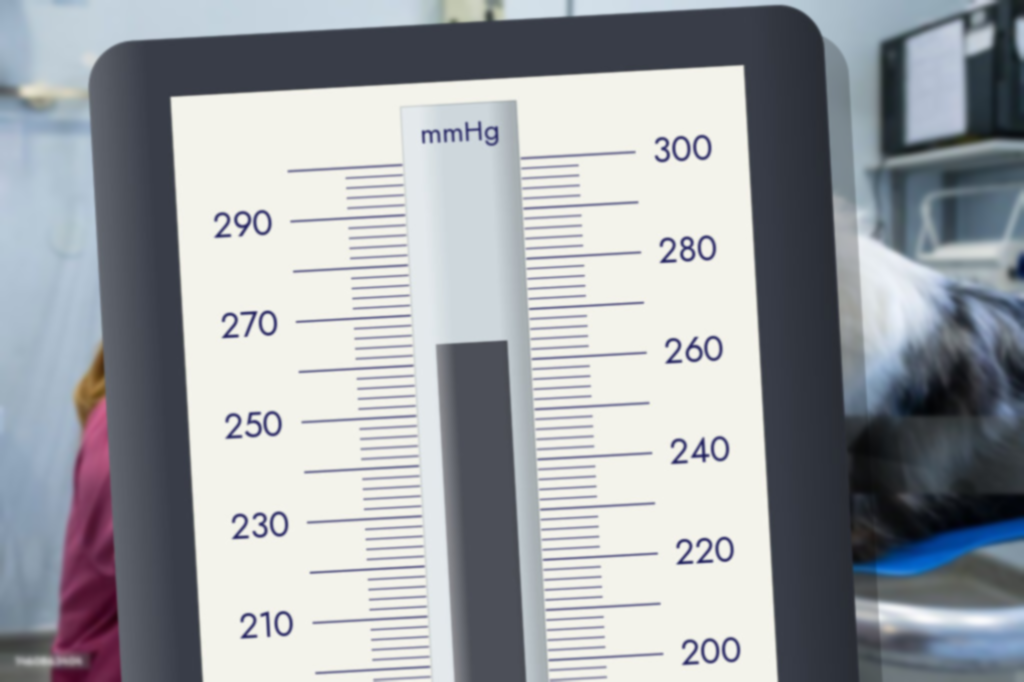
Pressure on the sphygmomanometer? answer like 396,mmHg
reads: 264,mmHg
